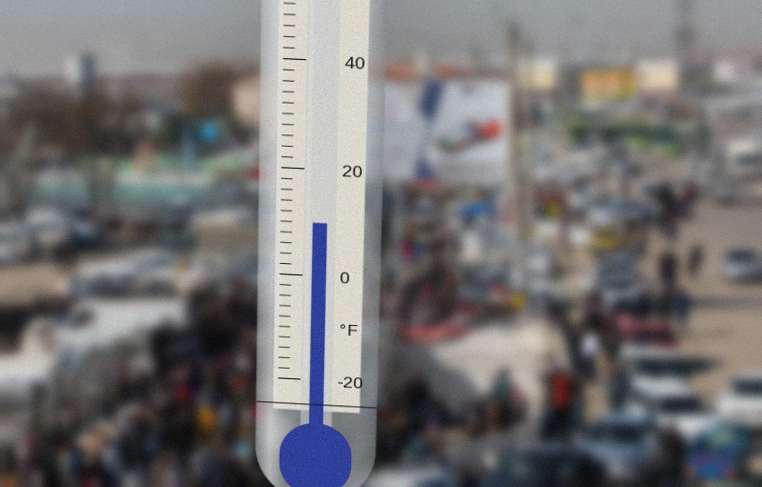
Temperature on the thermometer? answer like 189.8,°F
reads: 10,°F
